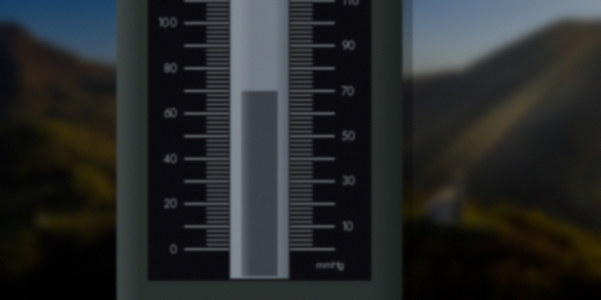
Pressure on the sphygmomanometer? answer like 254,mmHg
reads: 70,mmHg
